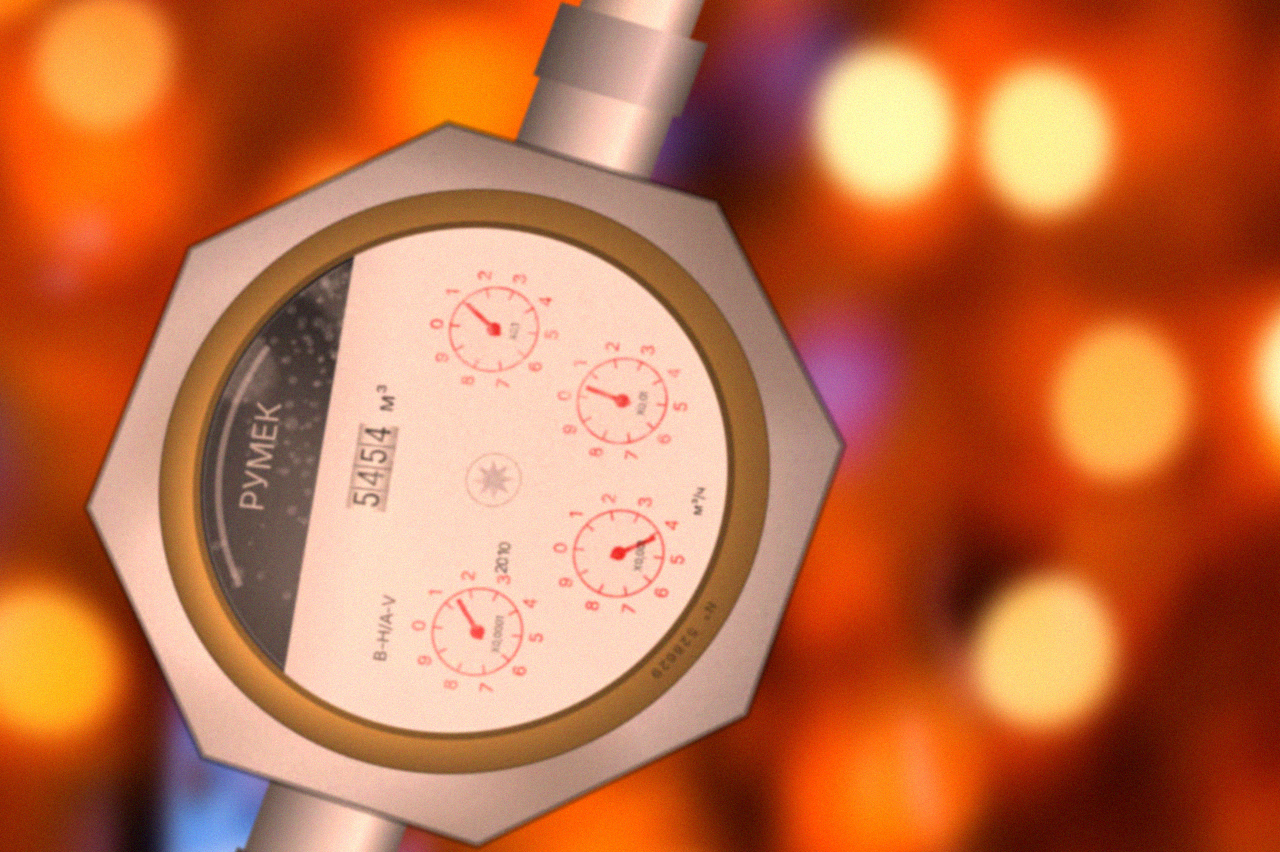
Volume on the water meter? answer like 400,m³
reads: 5454.1041,m³
